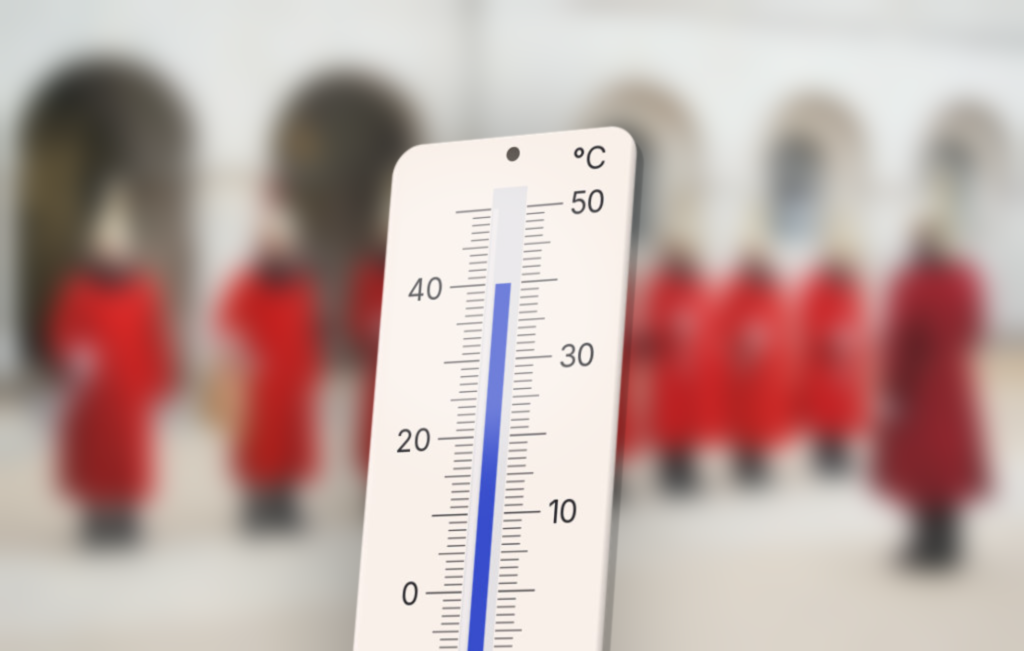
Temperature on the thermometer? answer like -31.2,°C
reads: 40,°C
